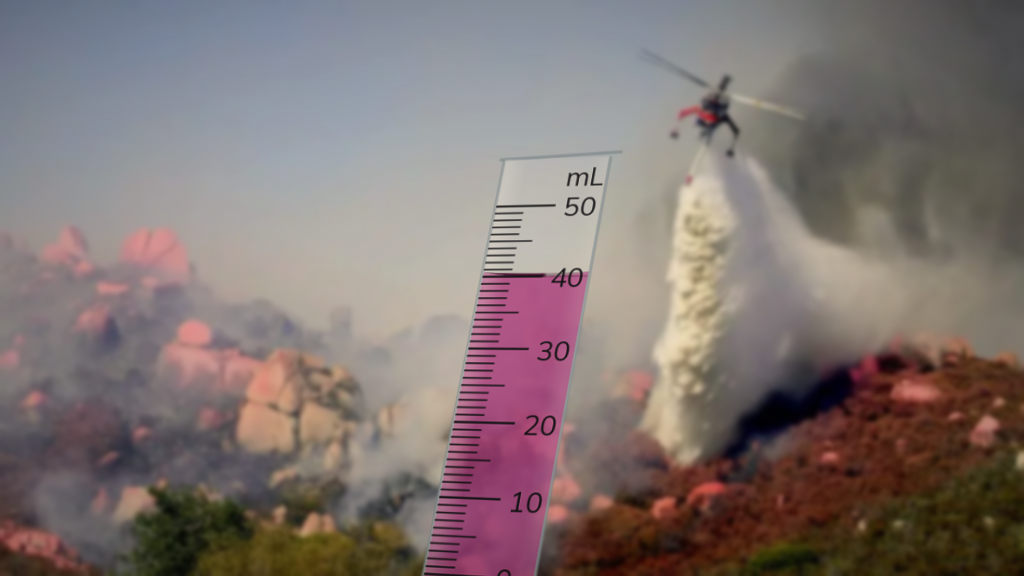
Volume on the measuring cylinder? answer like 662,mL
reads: 40,mL
